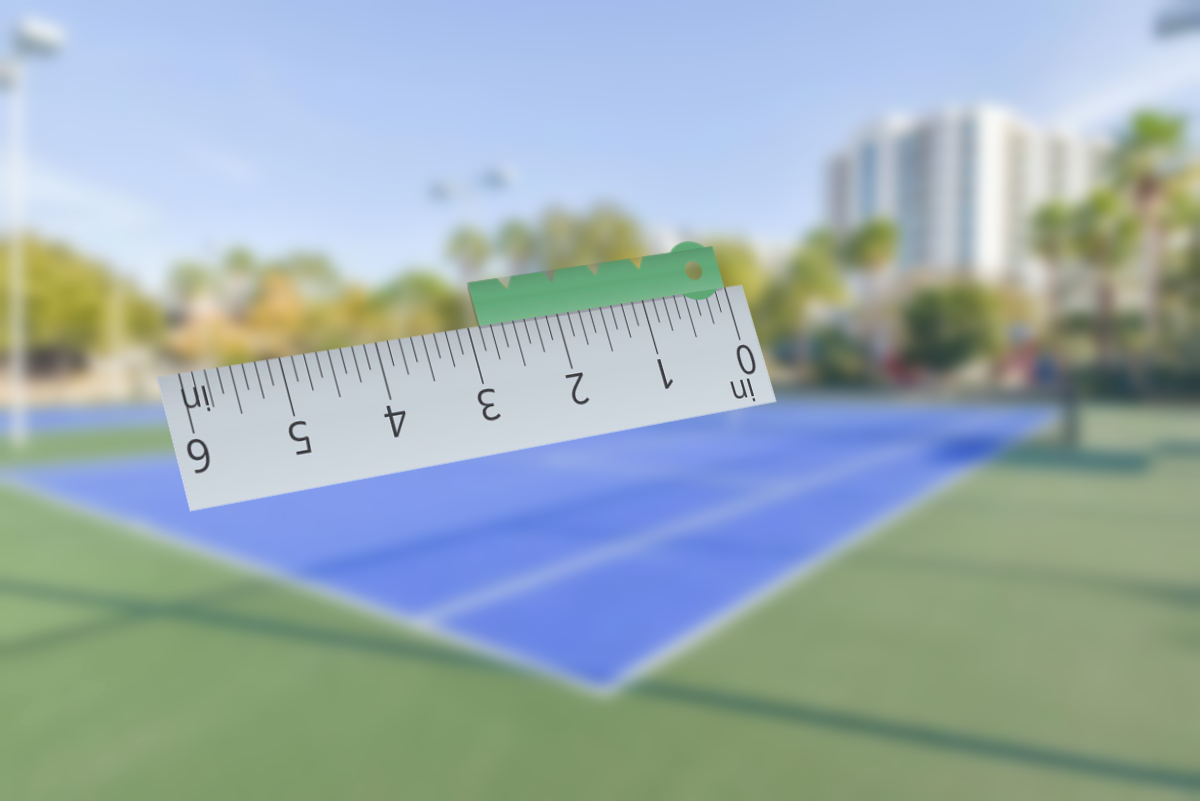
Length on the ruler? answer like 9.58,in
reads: 2.875,in
